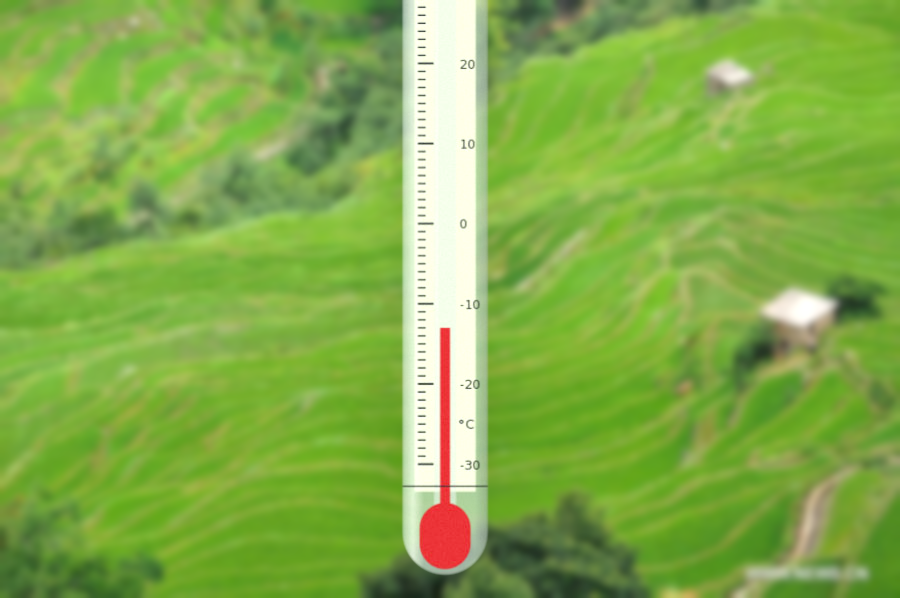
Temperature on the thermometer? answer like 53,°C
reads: -13,°C
